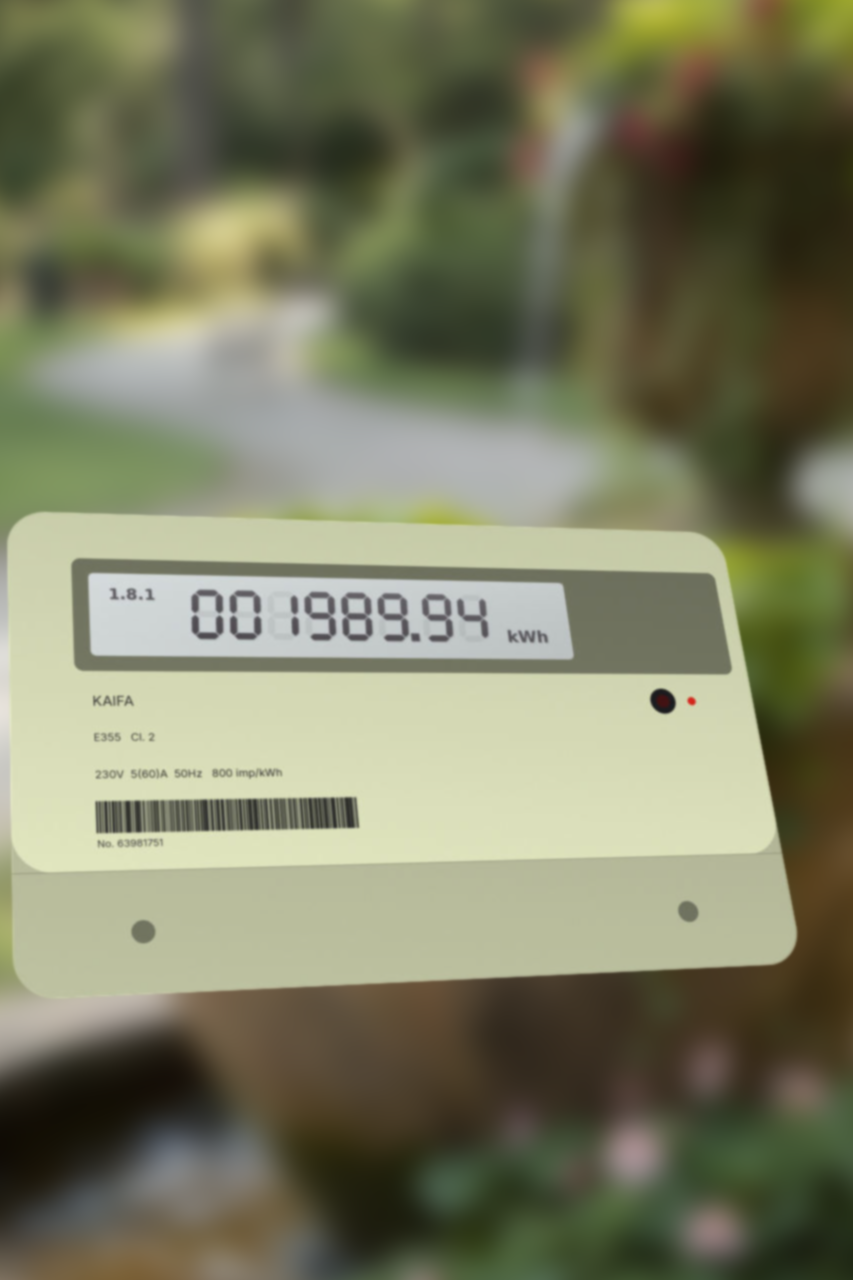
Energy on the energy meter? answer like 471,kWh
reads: 1989.94,kWh
